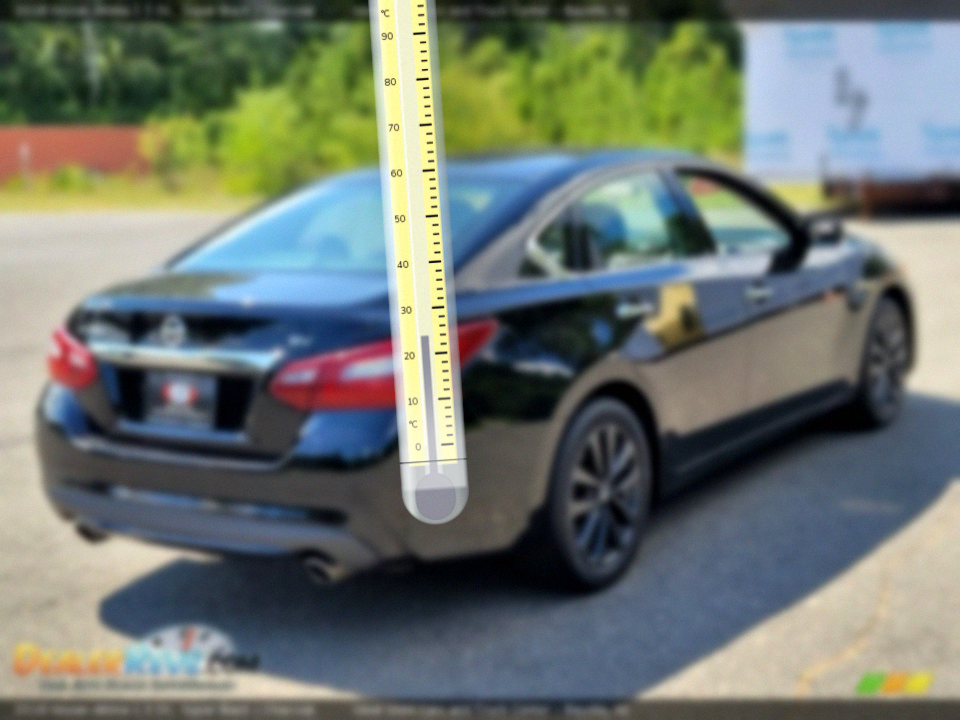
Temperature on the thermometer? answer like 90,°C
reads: 24,°C
